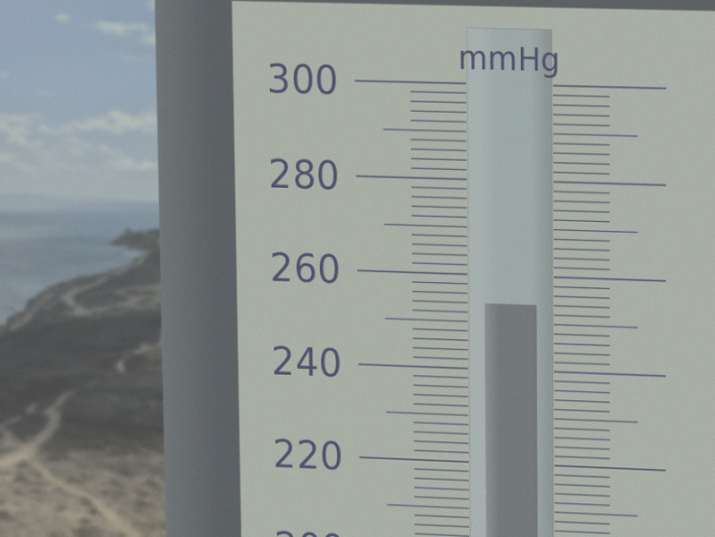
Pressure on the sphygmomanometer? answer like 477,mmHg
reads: 254,mmHg
